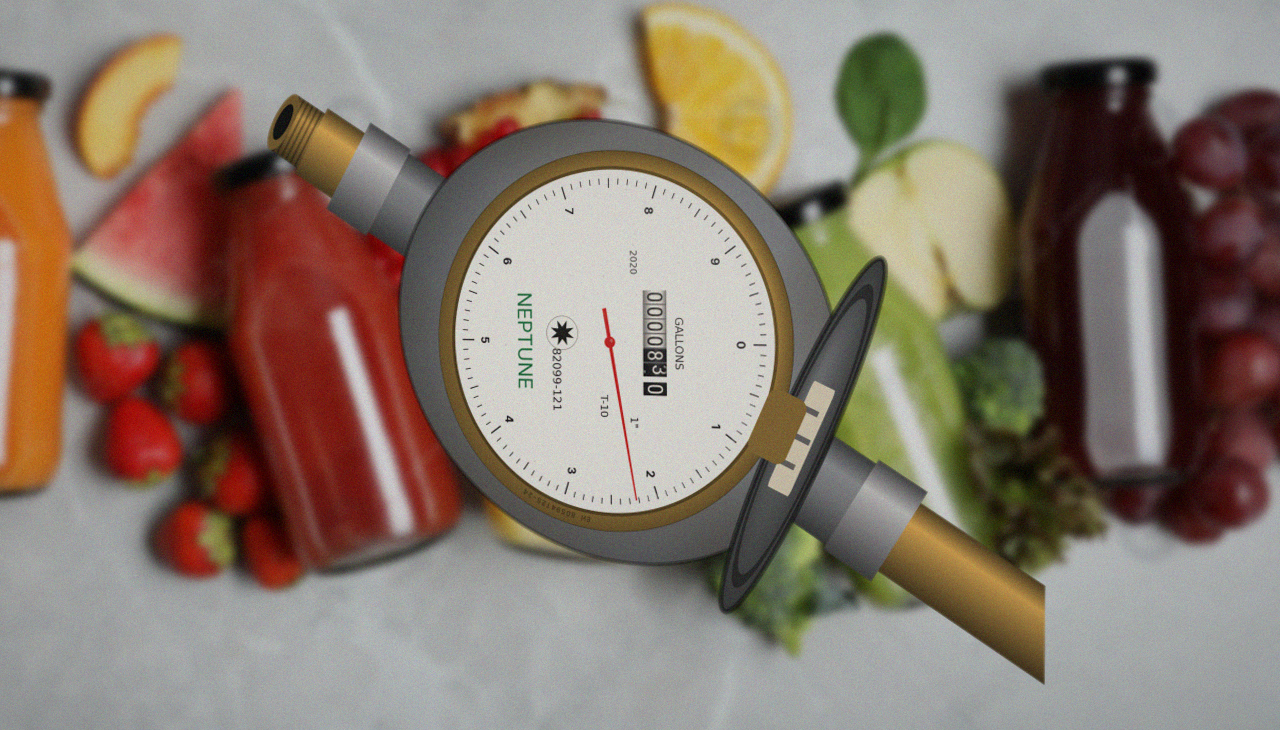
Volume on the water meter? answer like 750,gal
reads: 832.2,gal
